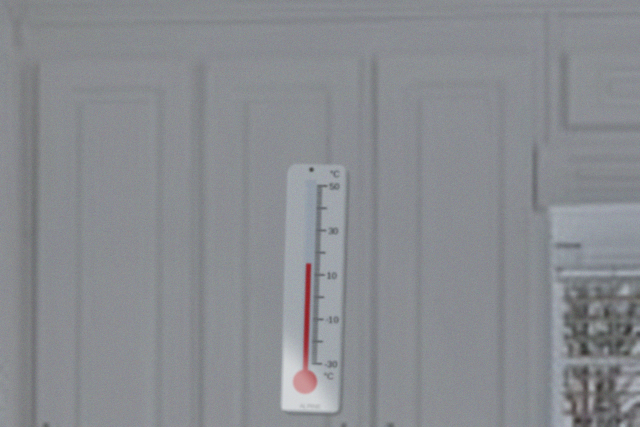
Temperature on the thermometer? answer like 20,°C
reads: 15,°C
